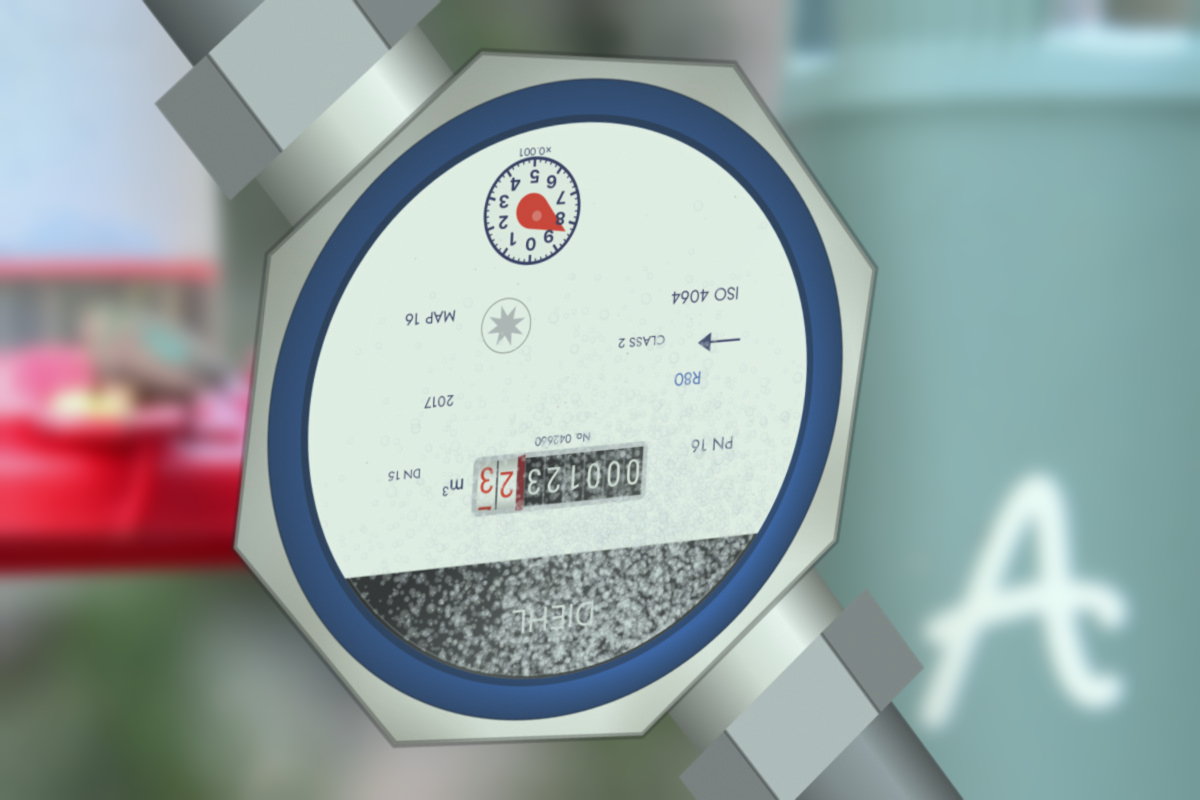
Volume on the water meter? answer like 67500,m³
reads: 123.228,m³
